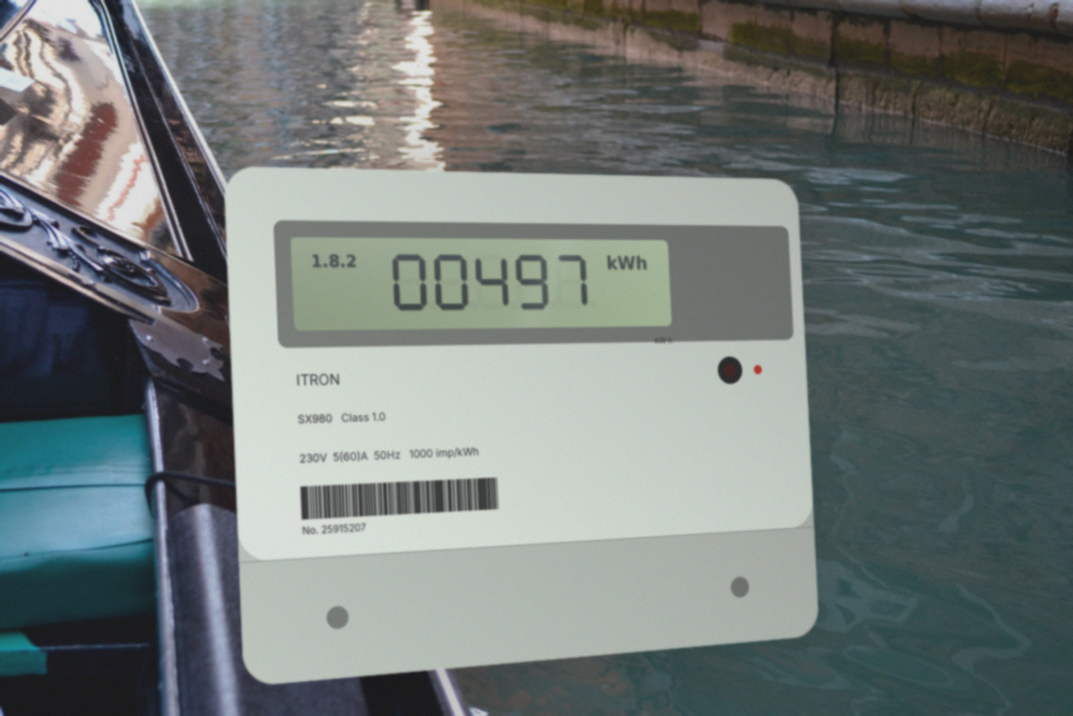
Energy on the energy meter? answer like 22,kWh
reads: 497,kWh
